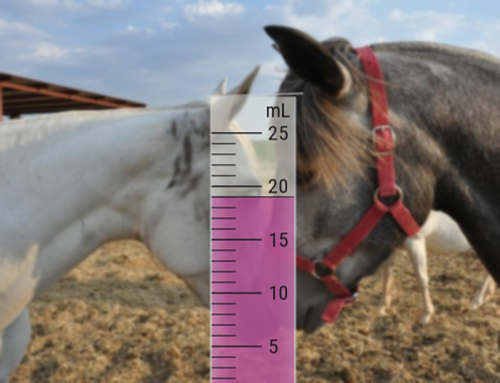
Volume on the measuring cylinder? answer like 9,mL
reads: 19,mL
